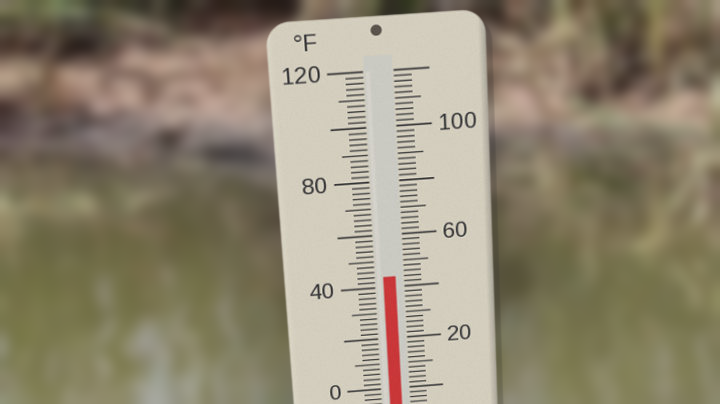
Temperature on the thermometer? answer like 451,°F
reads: 44,°F
